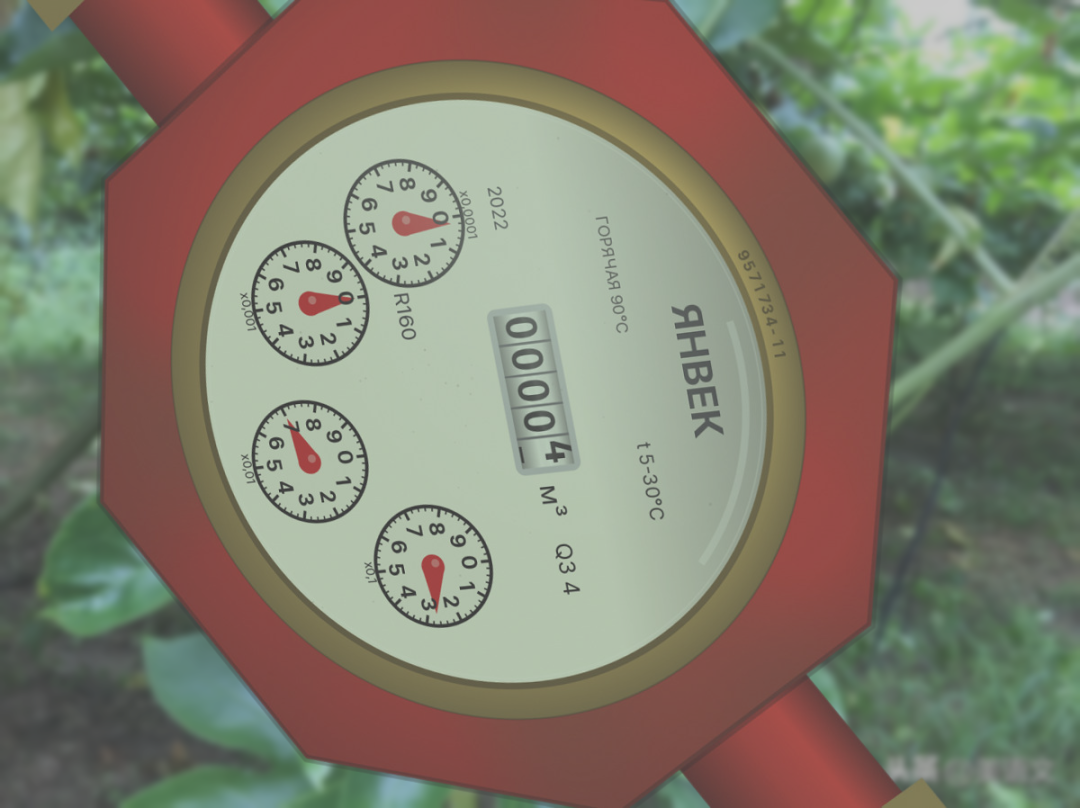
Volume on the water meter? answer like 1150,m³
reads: 4.2700,m³
